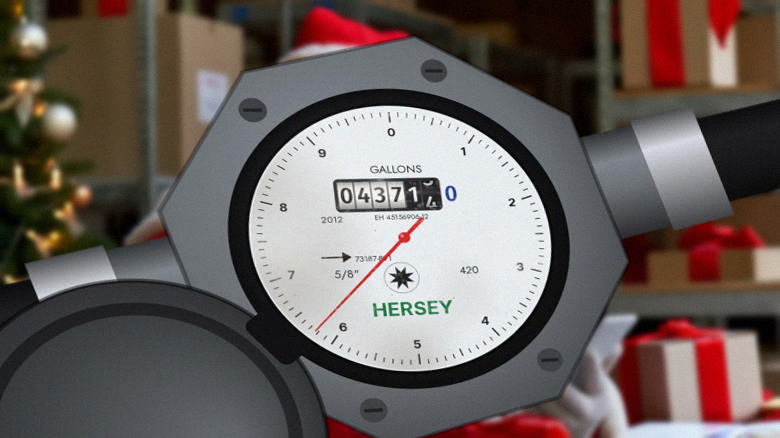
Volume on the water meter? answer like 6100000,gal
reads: 437136.2,gal
